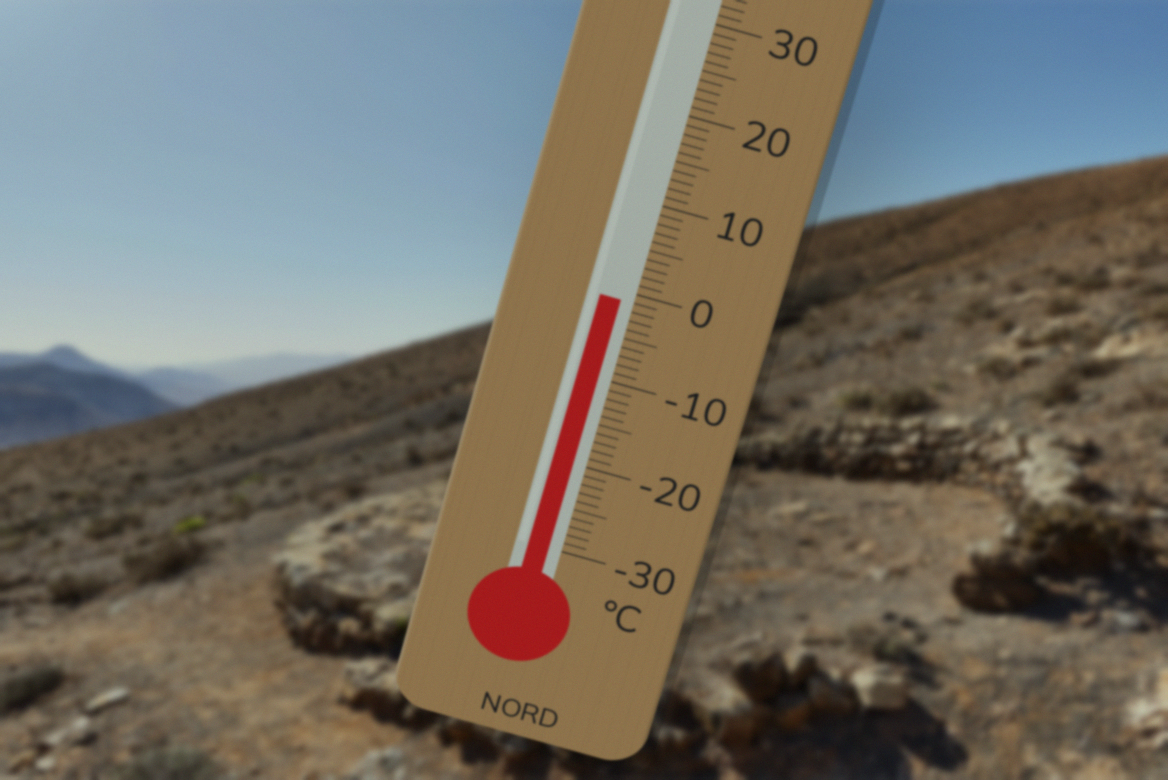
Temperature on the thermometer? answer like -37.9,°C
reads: -1,°C
